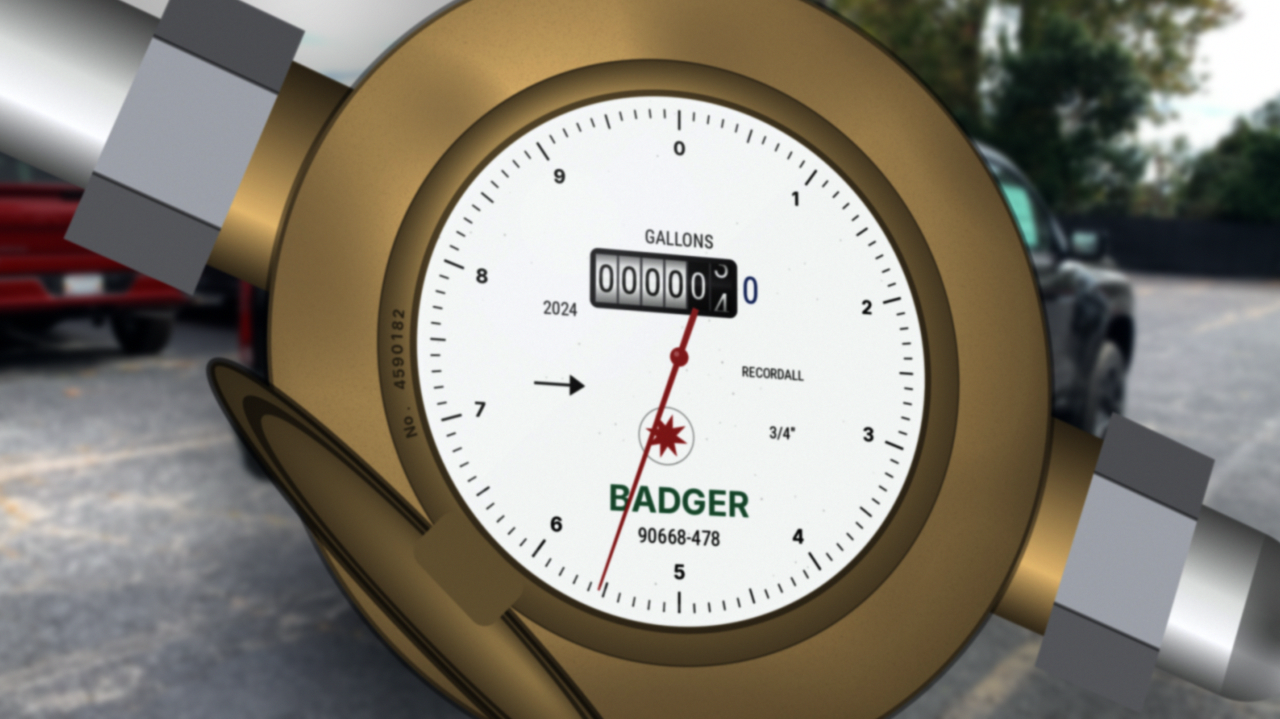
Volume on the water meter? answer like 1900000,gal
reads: 35.5,gal
